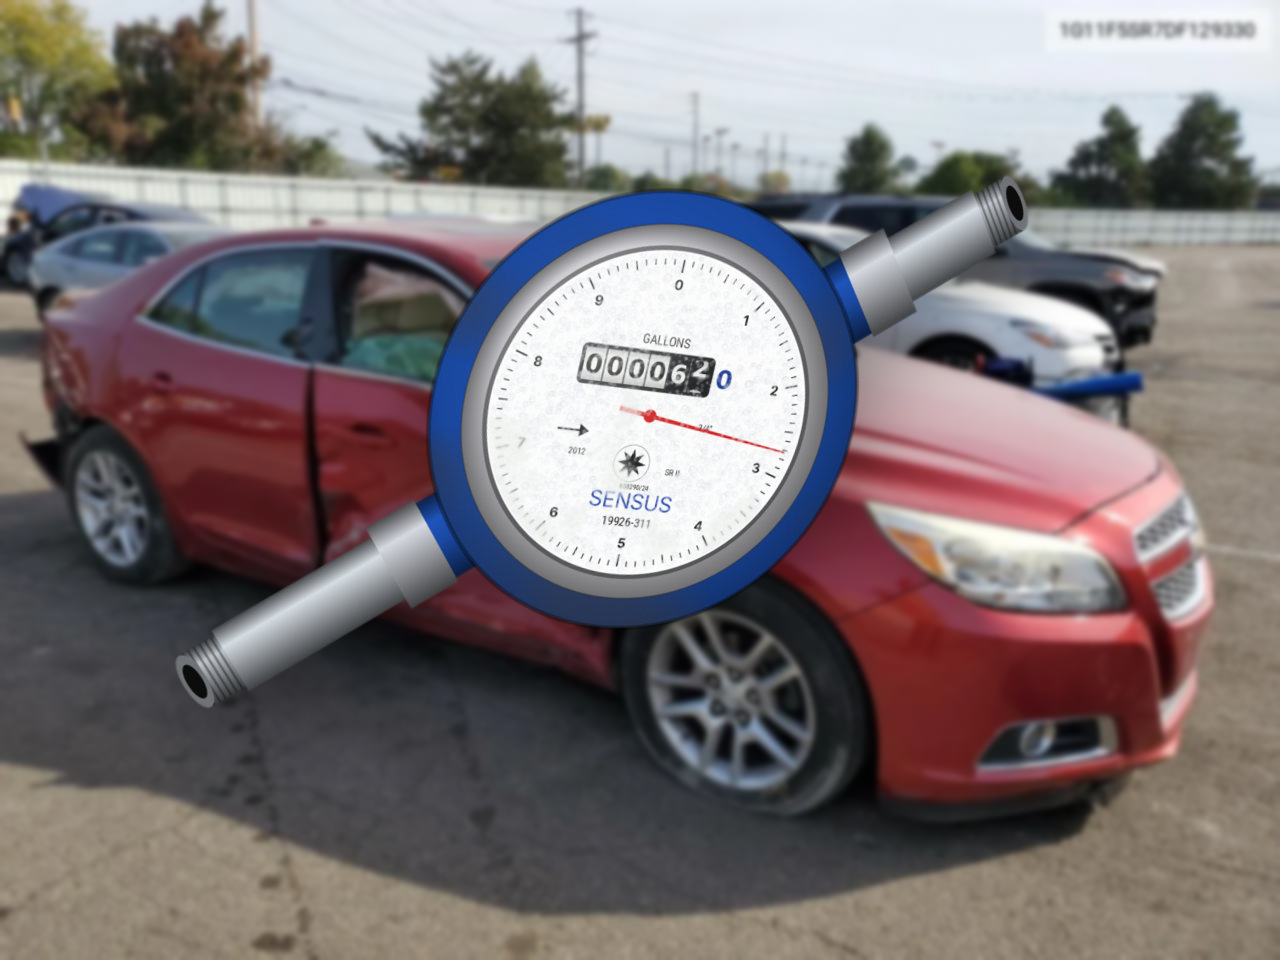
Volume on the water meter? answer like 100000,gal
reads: 622.7,gal
